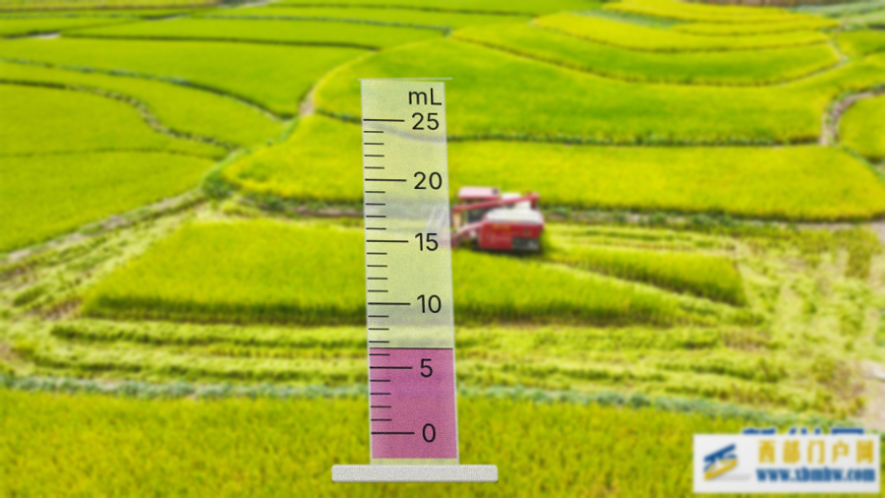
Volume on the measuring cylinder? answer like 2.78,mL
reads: 6.5,mL
